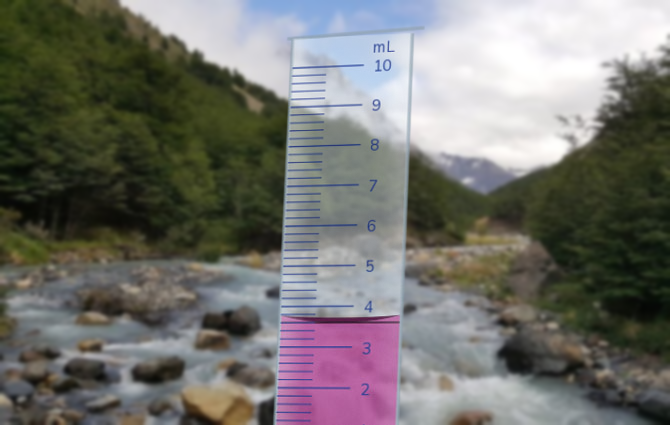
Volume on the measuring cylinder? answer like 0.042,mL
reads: 3.6,mL
